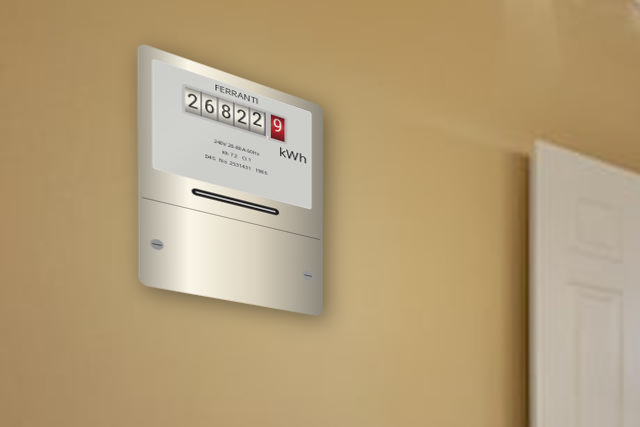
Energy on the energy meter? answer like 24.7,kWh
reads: 26822.9,kWh
